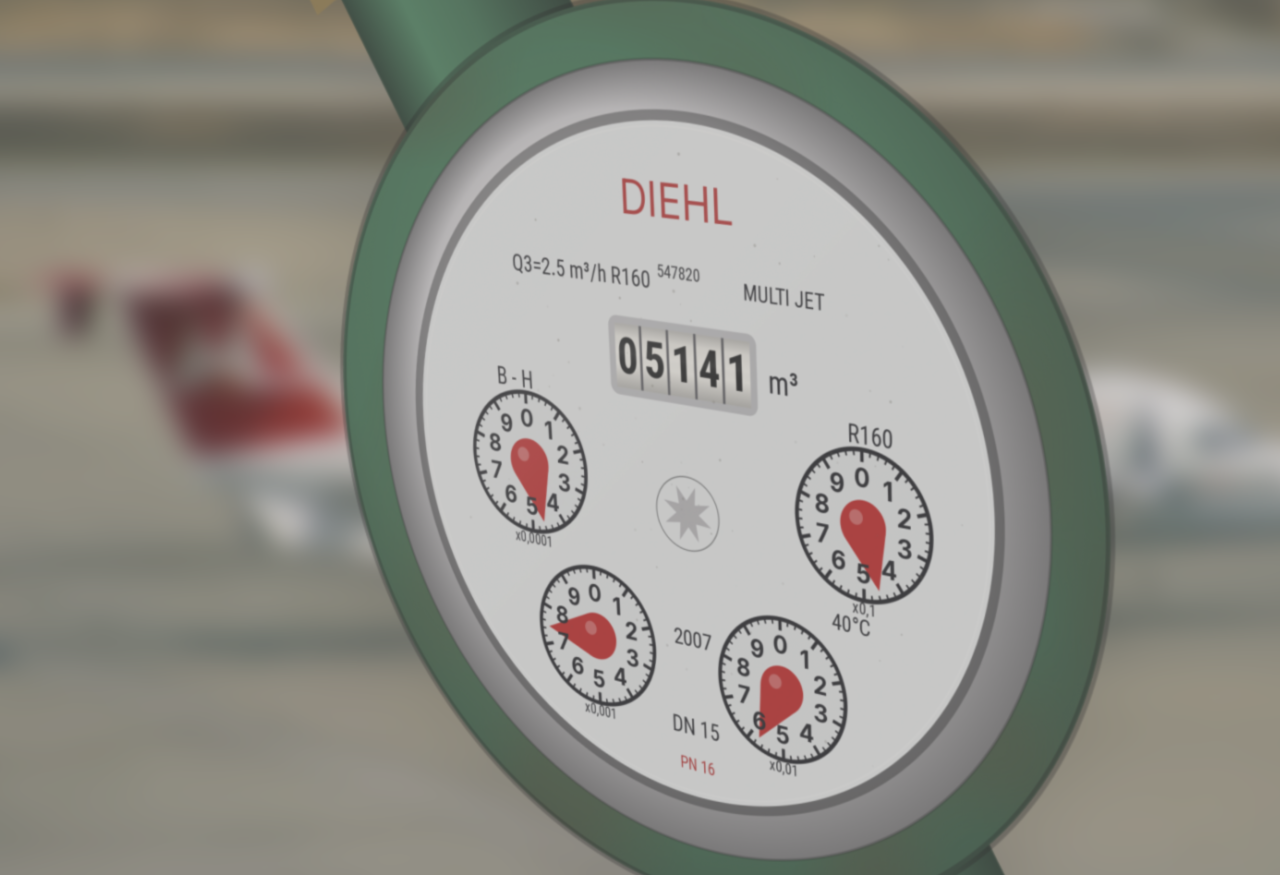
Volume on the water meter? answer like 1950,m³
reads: 5141.4574,m³
